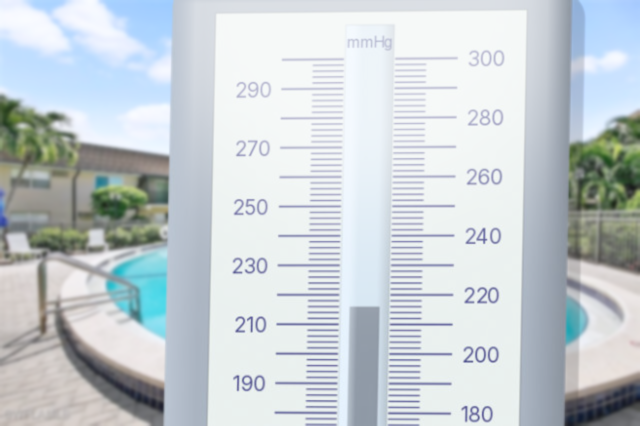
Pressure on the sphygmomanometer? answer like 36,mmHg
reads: 216,mmHg
